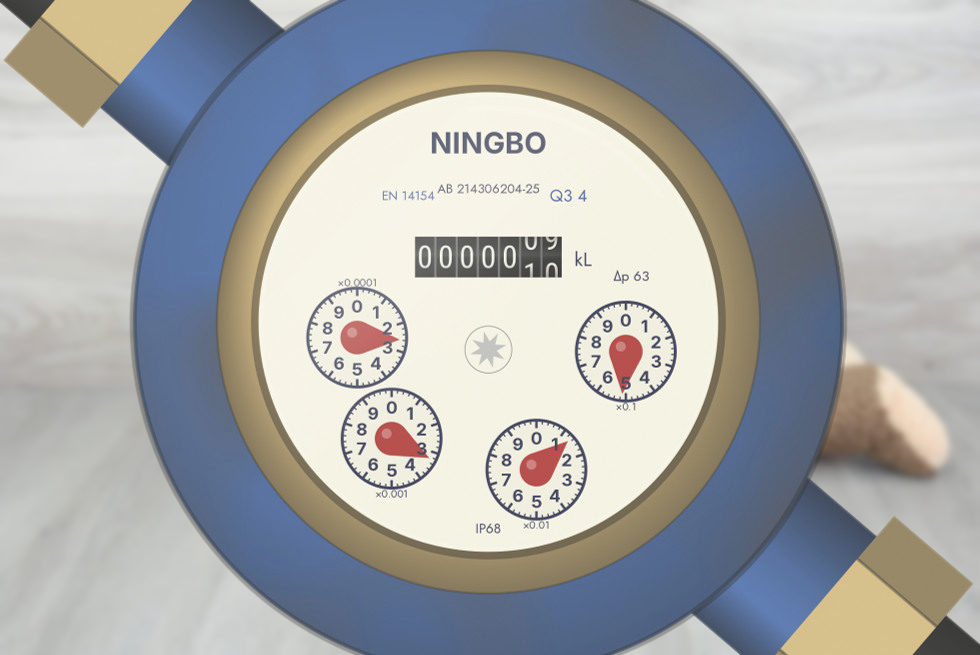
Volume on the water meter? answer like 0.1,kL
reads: 9.5132,kL
